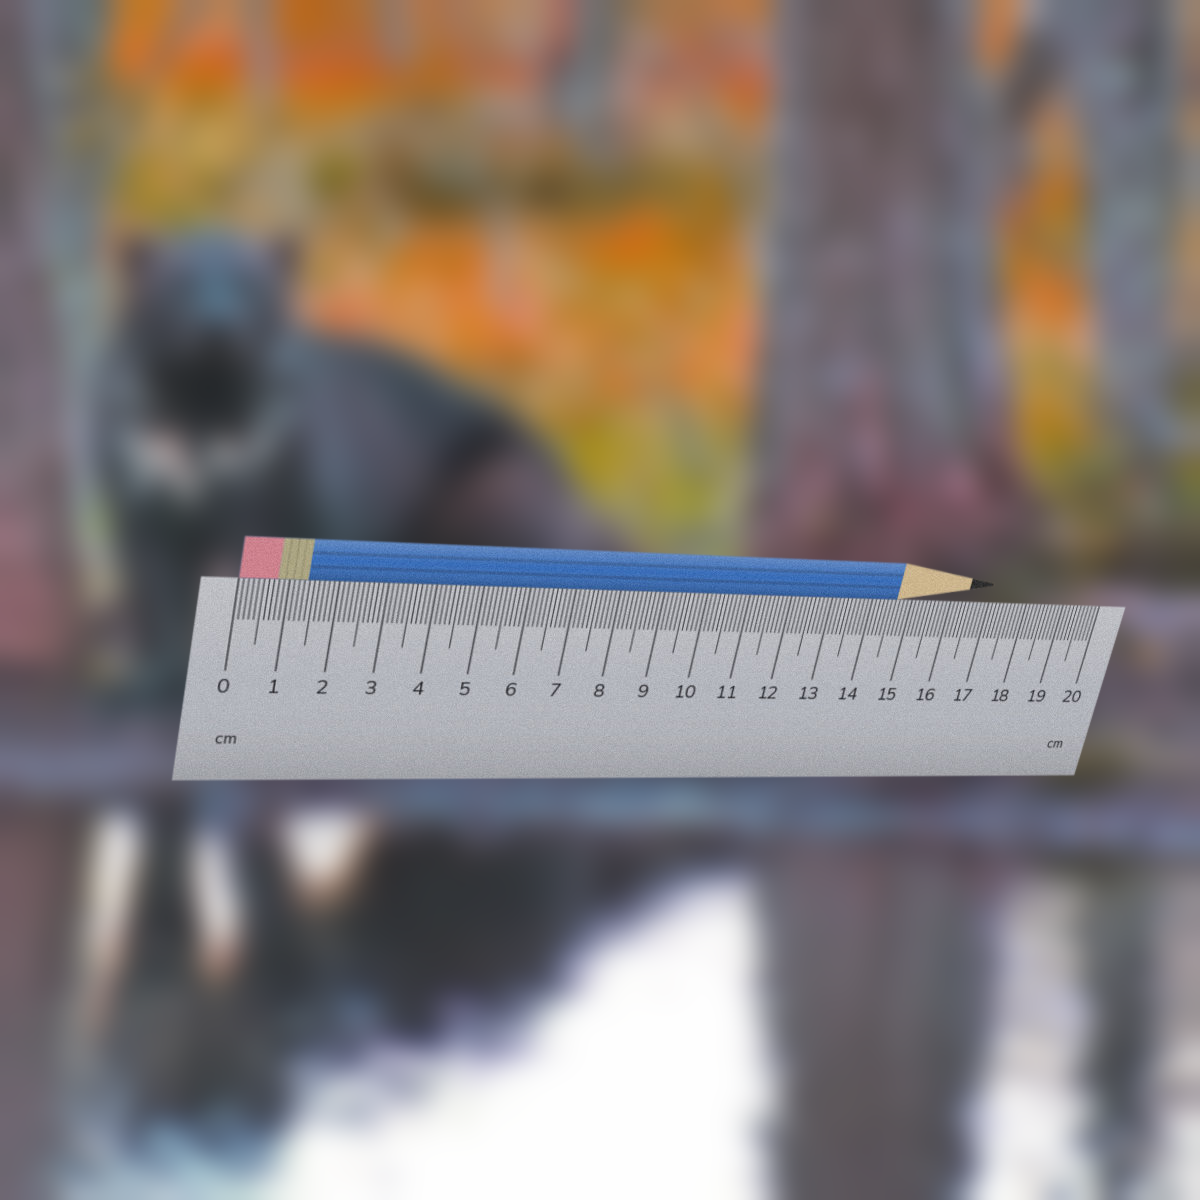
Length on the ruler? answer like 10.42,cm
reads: 17,cm
